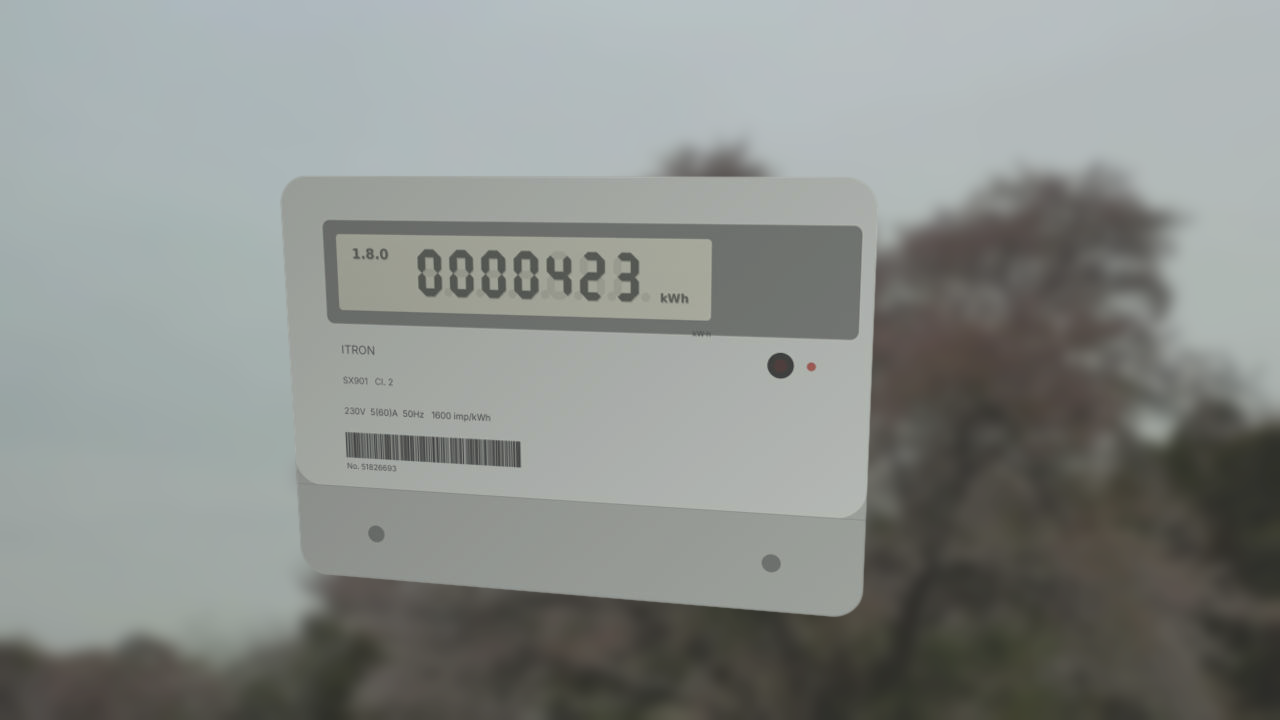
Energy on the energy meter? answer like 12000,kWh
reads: 423,kWh
